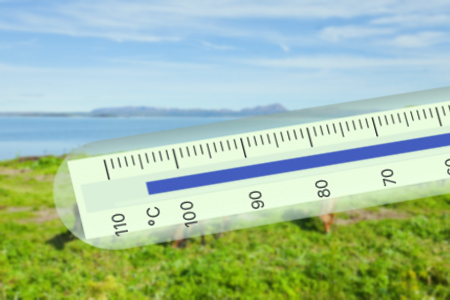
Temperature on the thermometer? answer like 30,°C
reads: 105,°C
